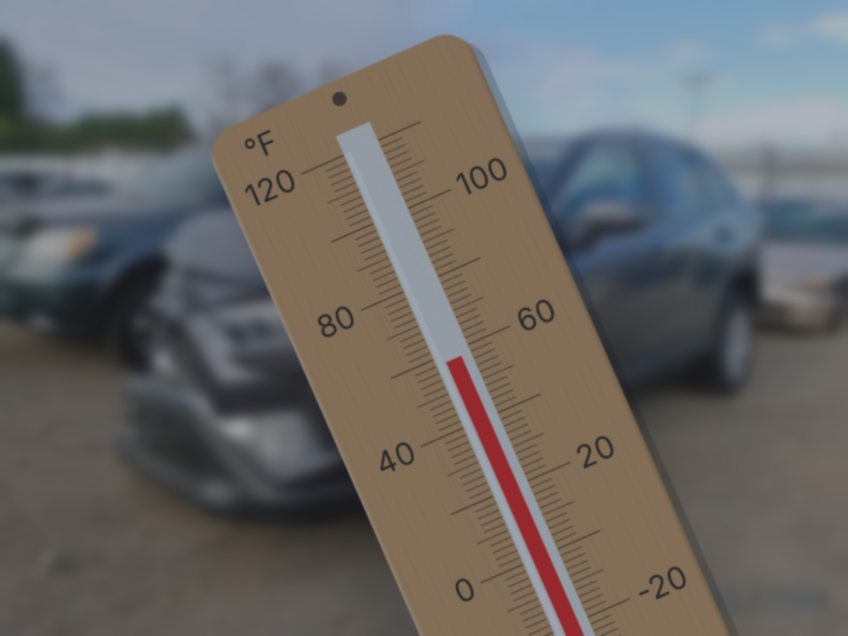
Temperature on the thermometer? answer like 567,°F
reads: 58,°F
